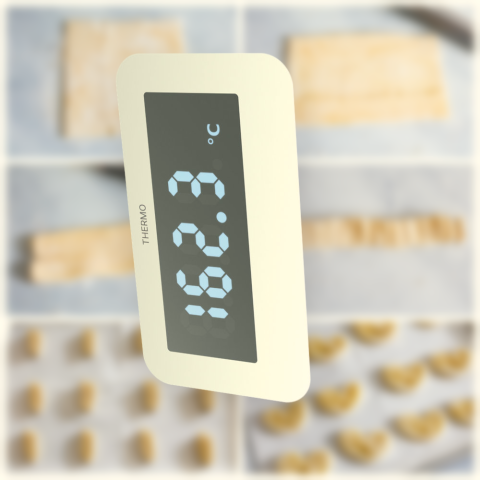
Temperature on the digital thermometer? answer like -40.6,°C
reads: 162.3,°C
